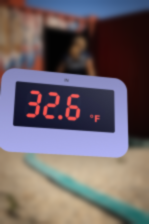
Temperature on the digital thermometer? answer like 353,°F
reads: 32.6,°F
